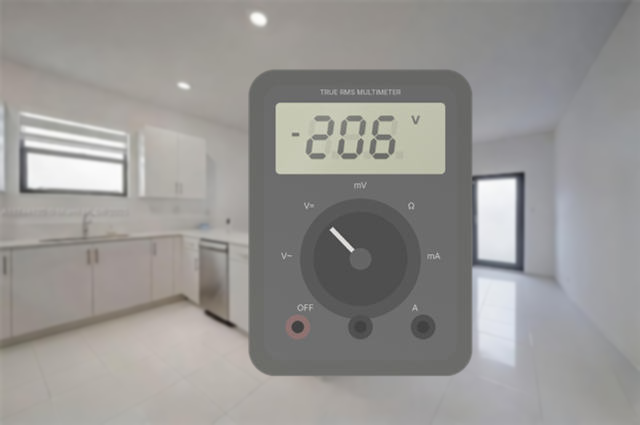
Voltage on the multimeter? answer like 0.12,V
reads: -206,V
